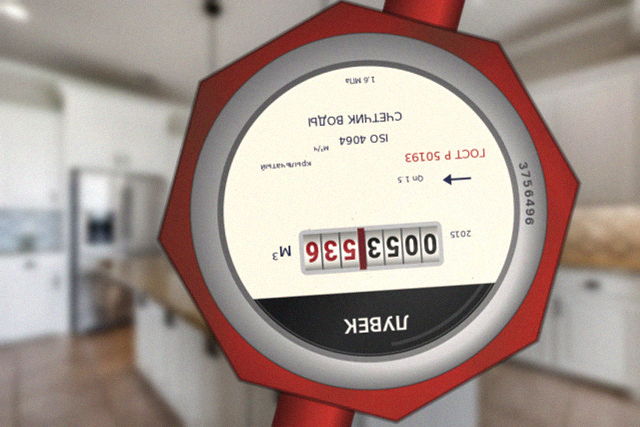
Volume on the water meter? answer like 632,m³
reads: 53.536,m³
